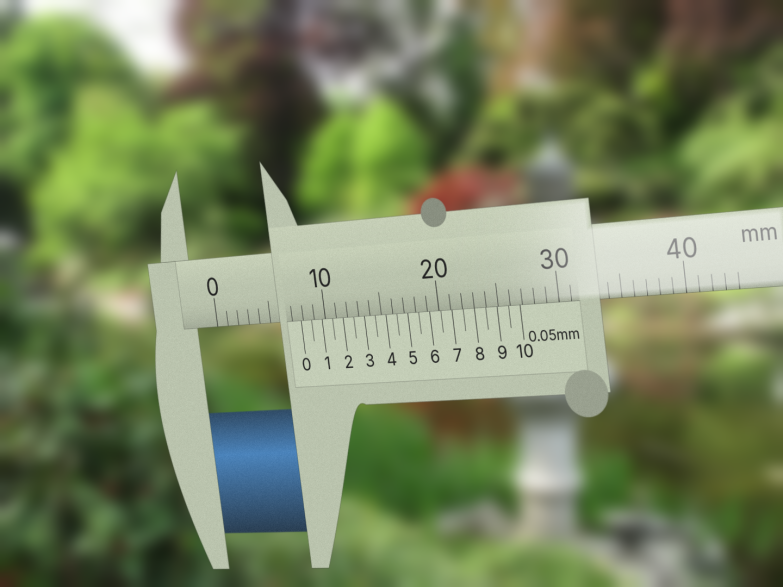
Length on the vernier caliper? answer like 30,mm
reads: 7.8,mm
